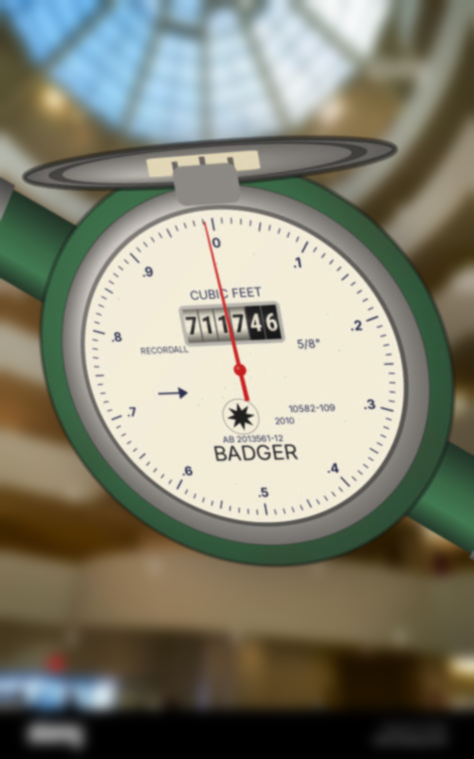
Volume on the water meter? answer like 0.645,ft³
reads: 711745.99,ft³
